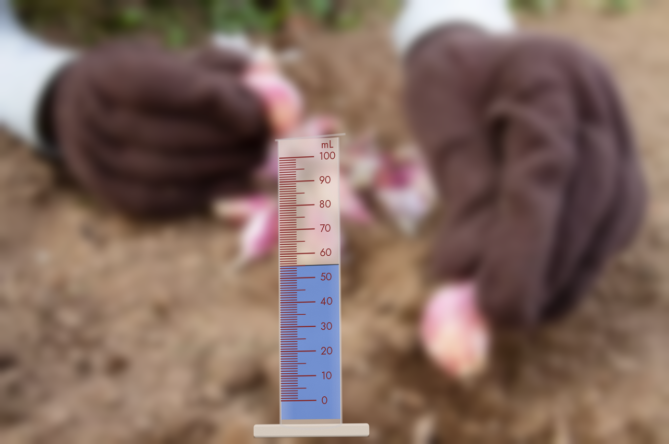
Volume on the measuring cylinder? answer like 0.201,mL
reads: 55,mL
